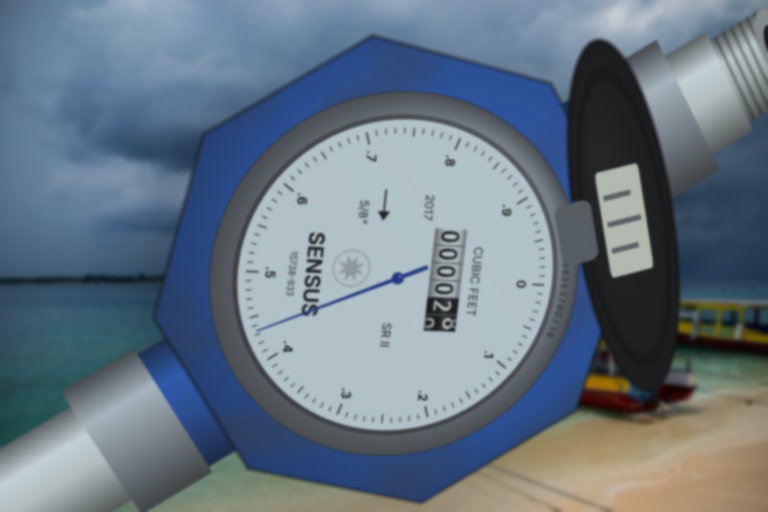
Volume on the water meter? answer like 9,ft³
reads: 28.43,ft³
